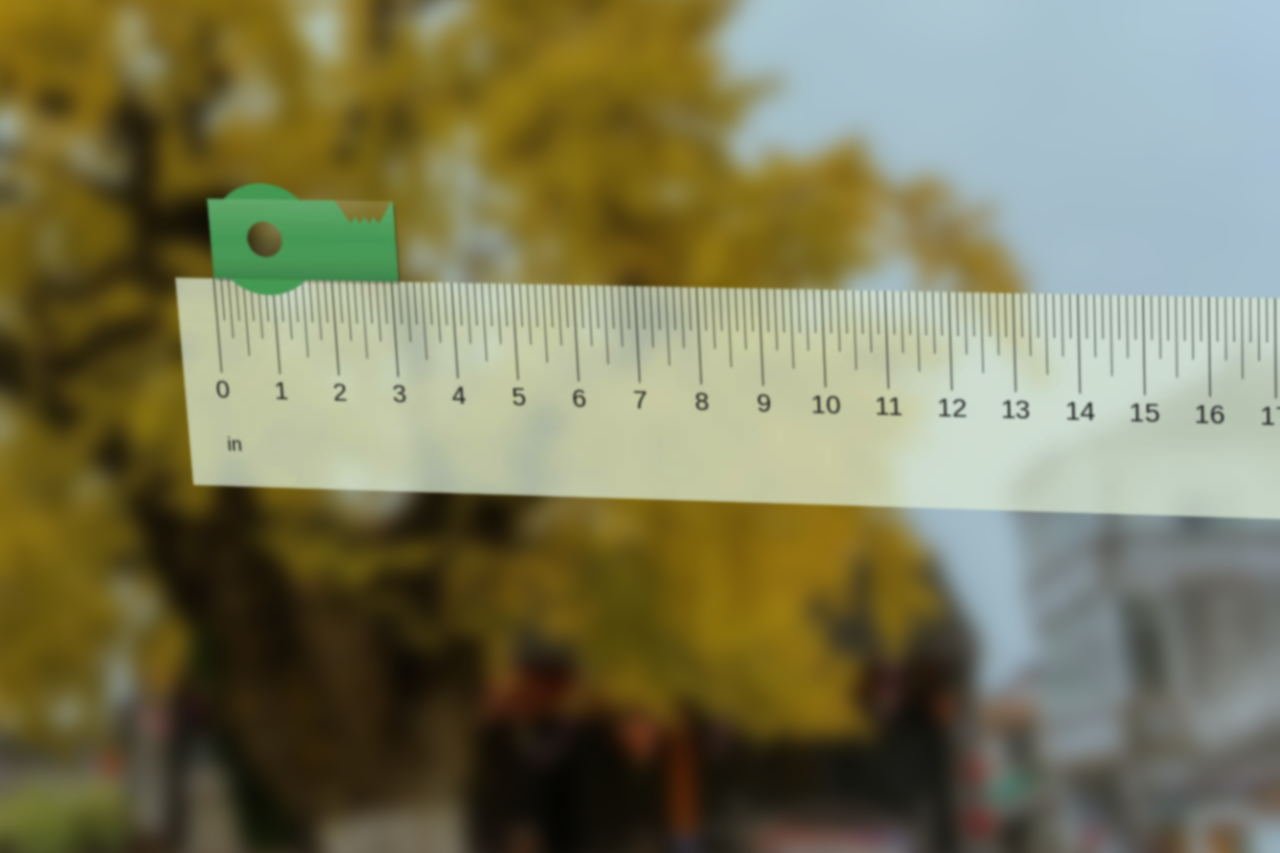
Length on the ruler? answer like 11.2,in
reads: 3.125,in
